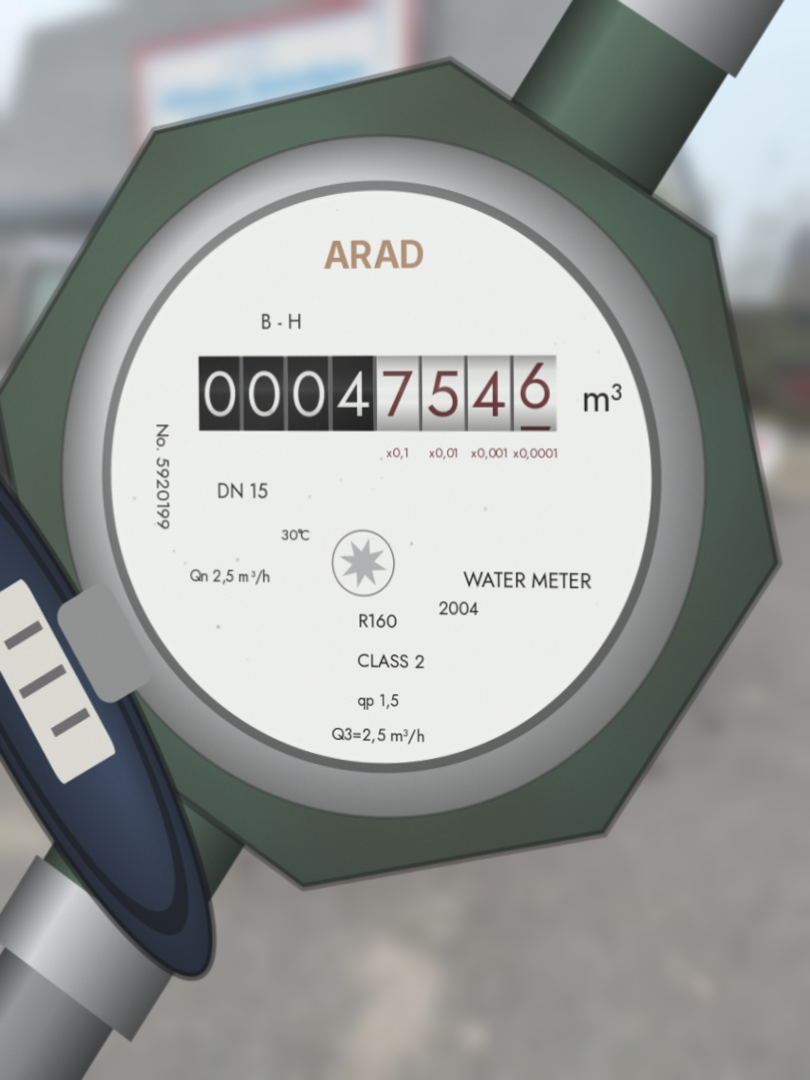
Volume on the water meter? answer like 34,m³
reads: 4.7546,m³
